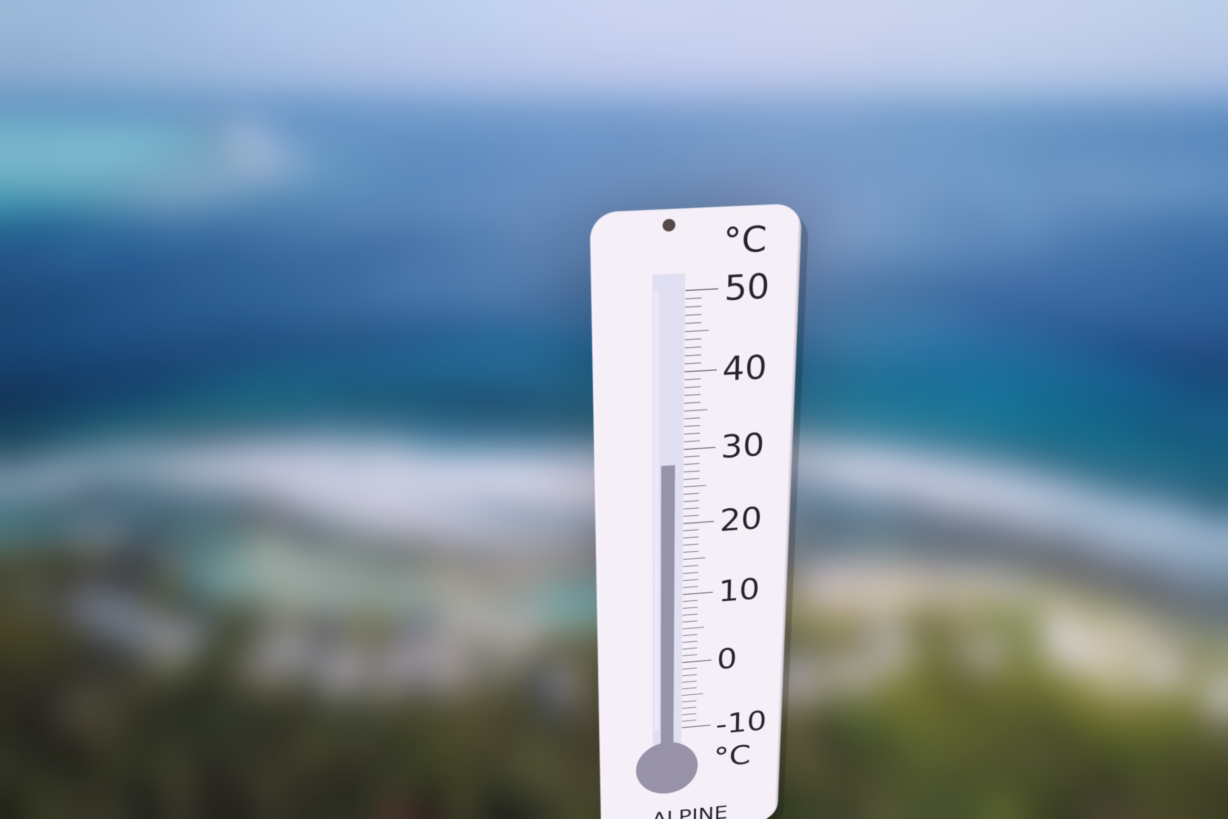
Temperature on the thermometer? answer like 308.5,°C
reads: 28,°C
